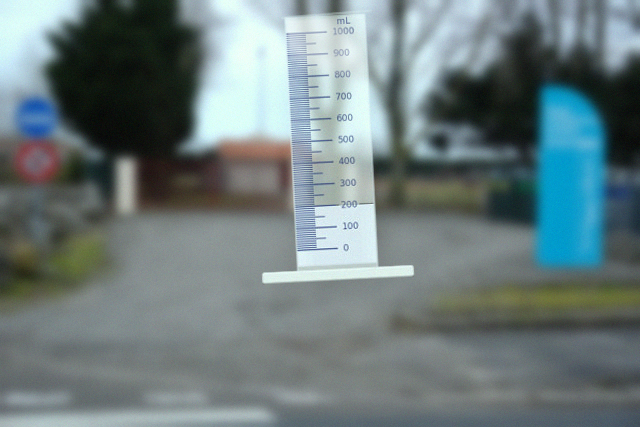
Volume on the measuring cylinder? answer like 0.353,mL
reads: 200,mL
